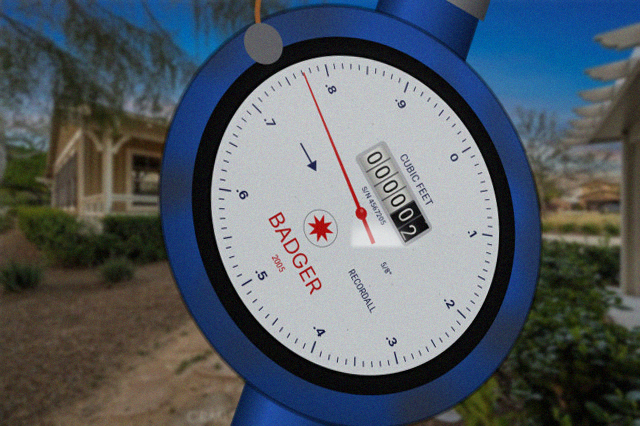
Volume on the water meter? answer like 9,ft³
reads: 1.77,ft³
